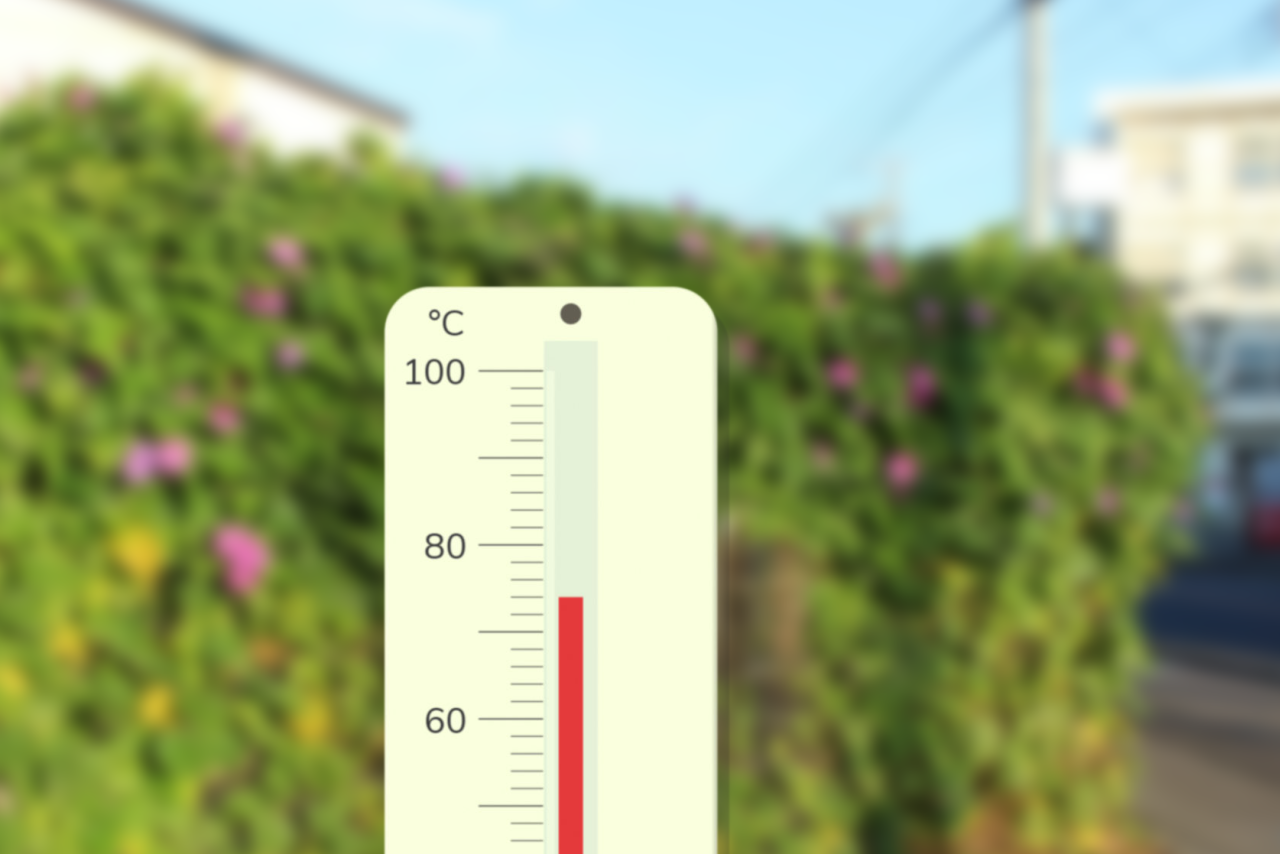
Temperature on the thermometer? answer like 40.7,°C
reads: 74,°C
